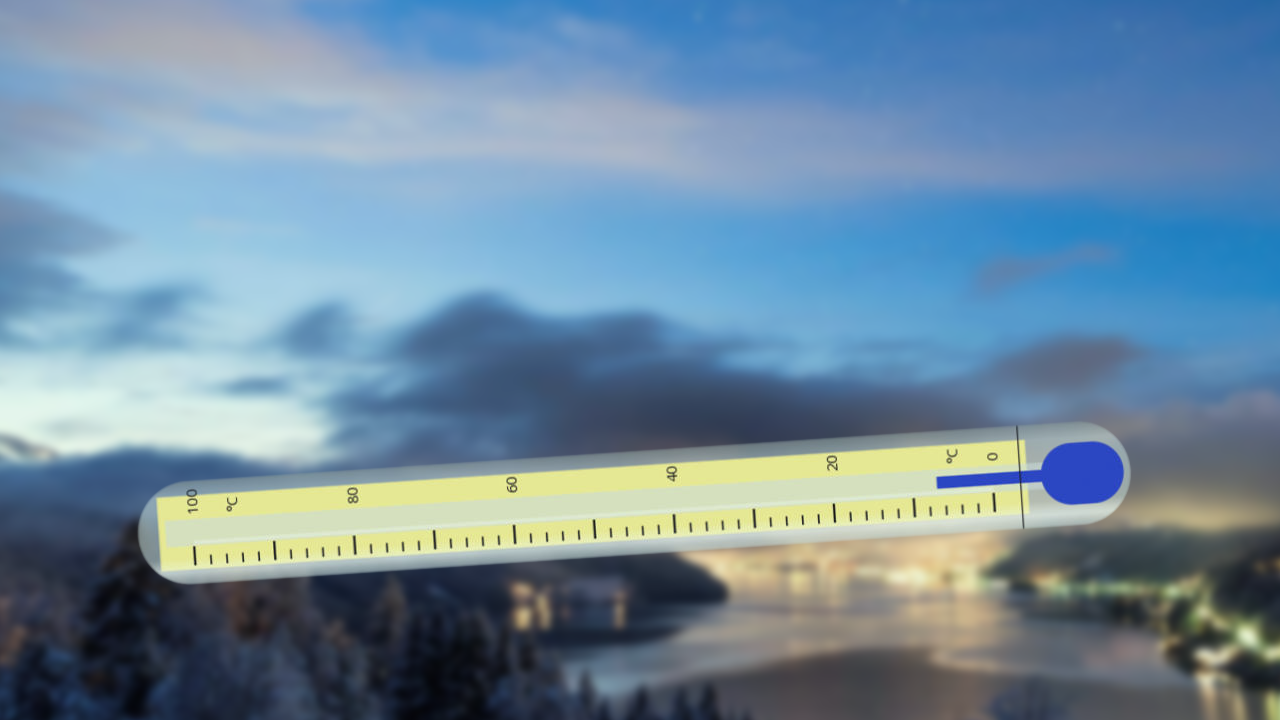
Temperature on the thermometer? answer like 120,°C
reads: 7,°C
